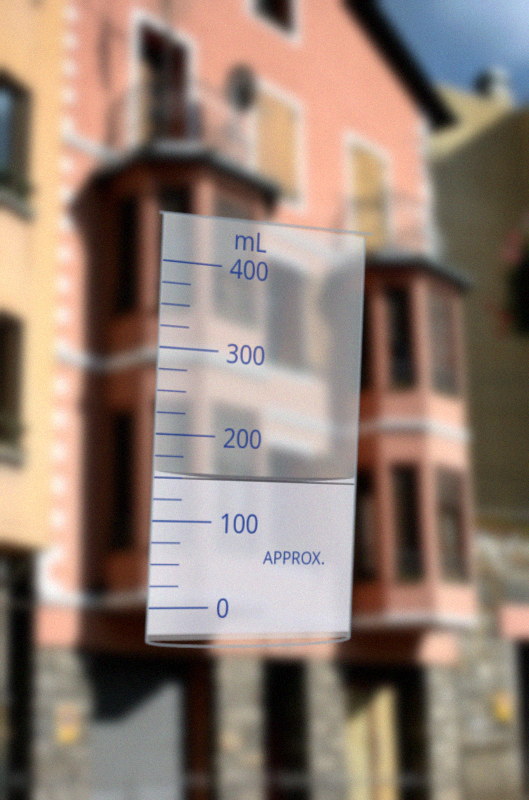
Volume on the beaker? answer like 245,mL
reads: 150,mL
